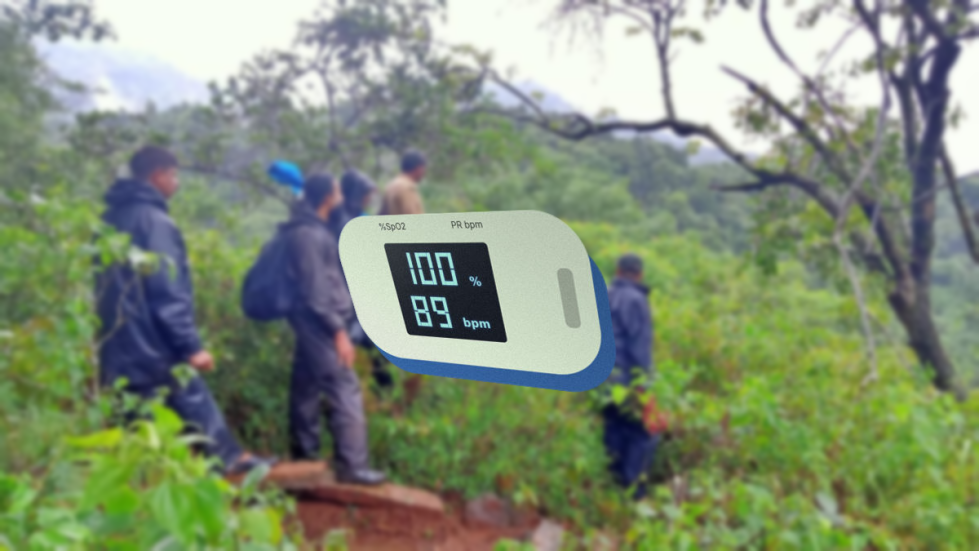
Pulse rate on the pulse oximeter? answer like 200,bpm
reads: 89,bpm
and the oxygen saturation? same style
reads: 100,%
